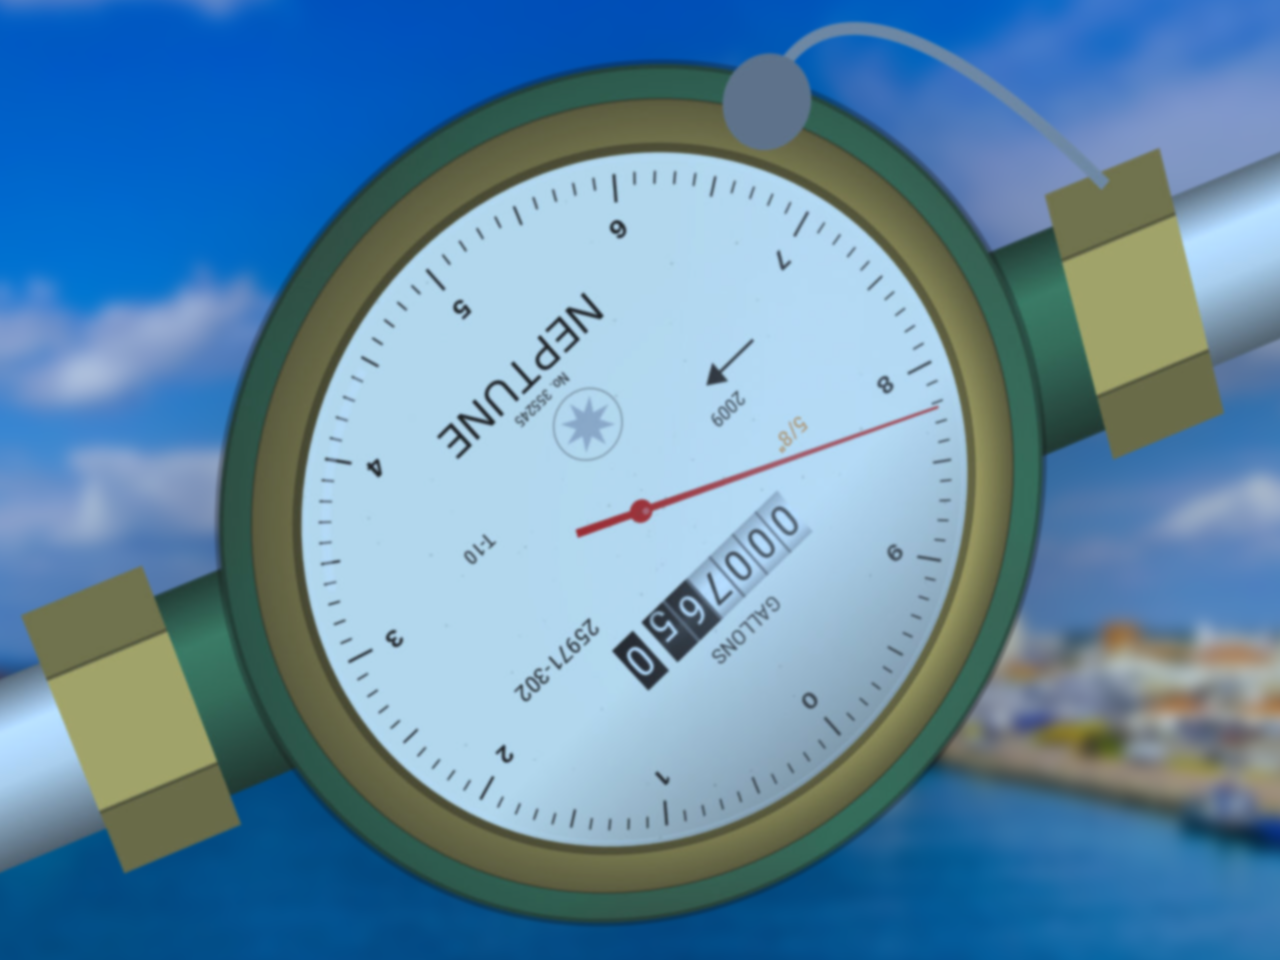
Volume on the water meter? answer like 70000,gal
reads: 7648.2,gal
